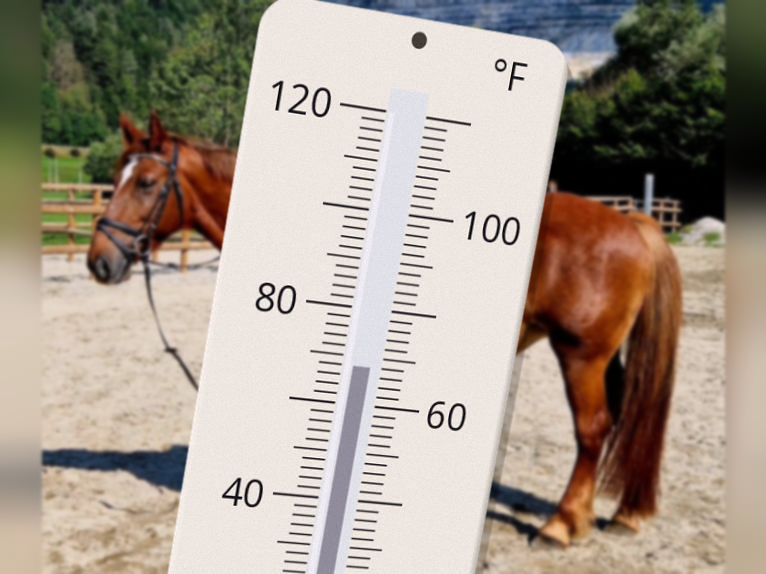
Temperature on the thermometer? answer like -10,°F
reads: 68,°F
